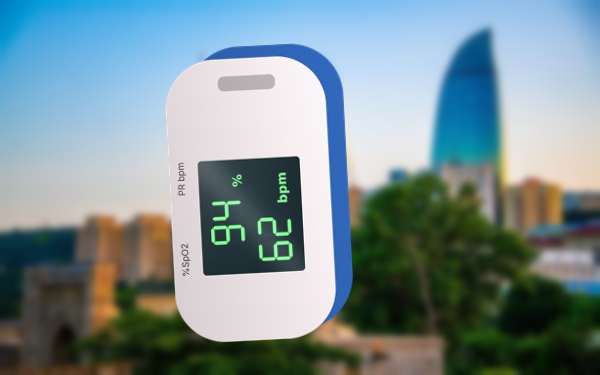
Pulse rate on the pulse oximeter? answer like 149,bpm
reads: 62,bpm
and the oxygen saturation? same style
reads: 94,%
